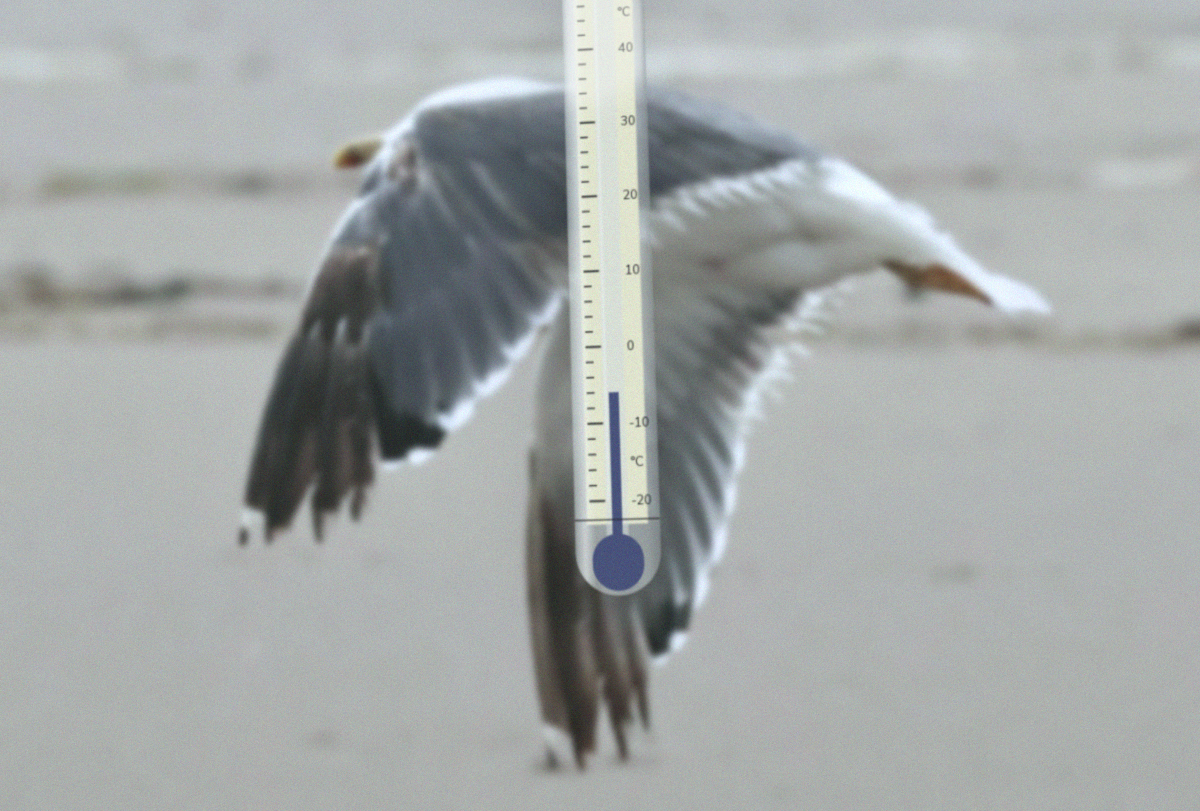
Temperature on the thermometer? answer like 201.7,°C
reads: -6,°C
